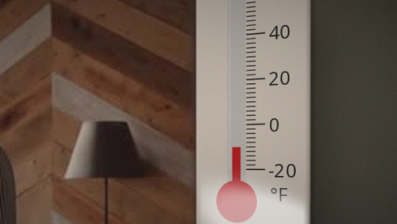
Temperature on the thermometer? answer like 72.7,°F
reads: -10,°F
